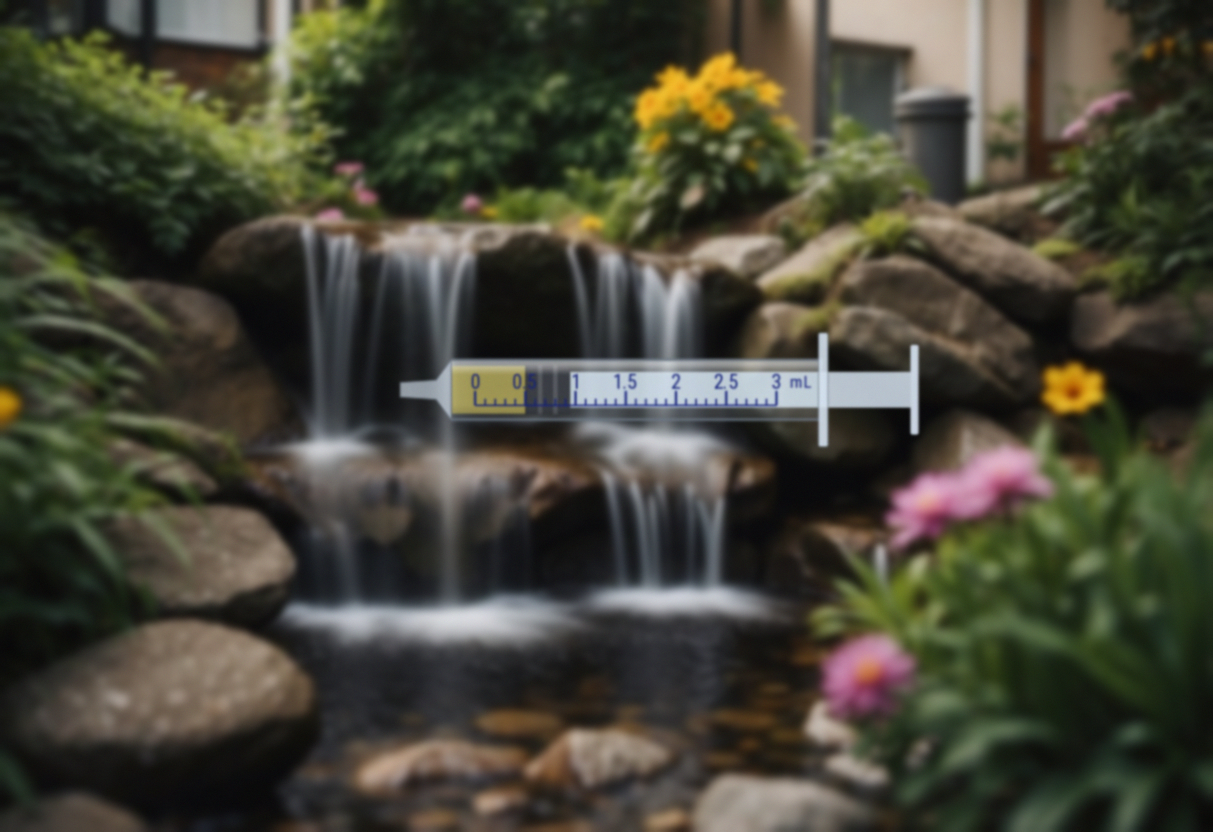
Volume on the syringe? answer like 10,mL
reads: 0.5,mL
